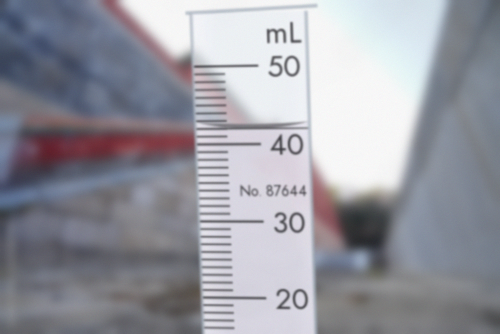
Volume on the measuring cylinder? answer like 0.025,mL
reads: 42,mL
